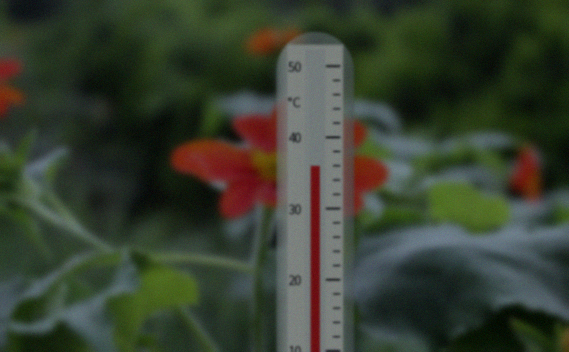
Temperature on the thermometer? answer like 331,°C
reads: 36,°C
